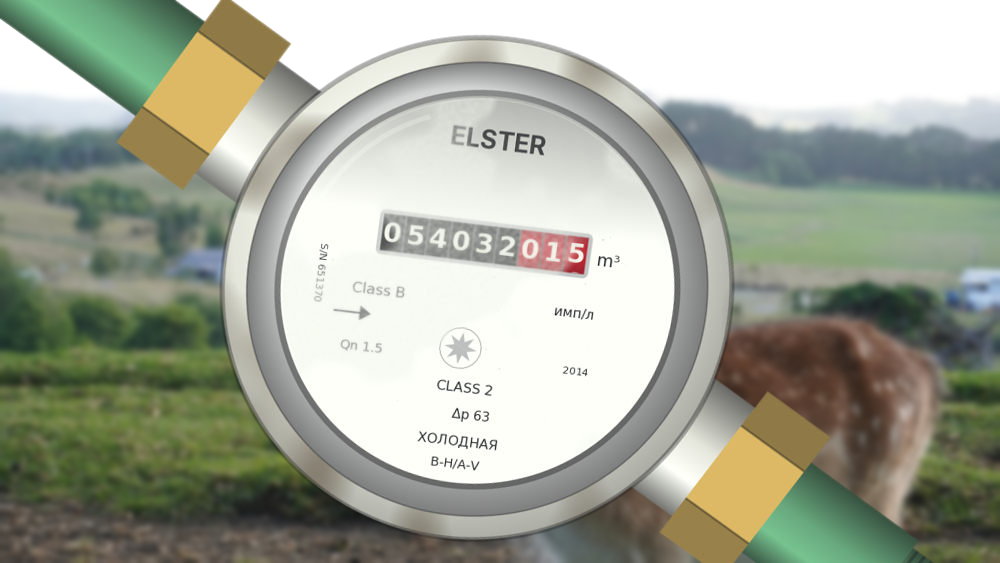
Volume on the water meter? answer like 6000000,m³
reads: 54032.015,m³
